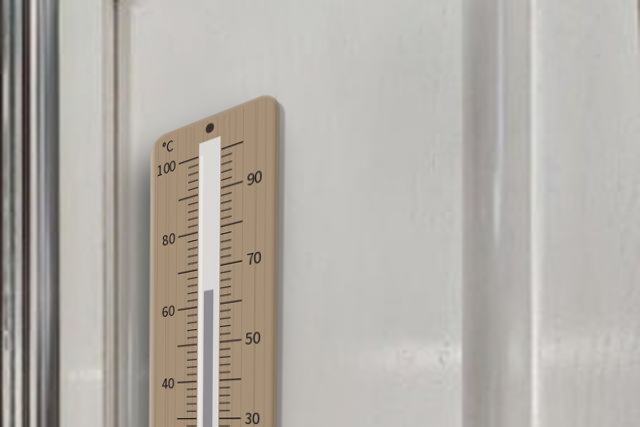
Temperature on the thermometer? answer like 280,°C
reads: 64,°C
